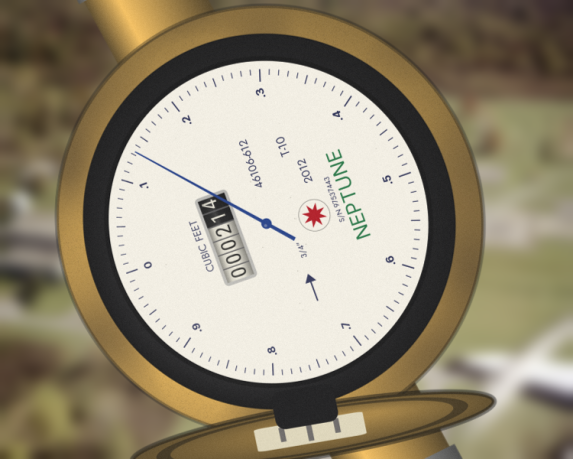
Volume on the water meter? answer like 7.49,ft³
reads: 214.13,ft³
